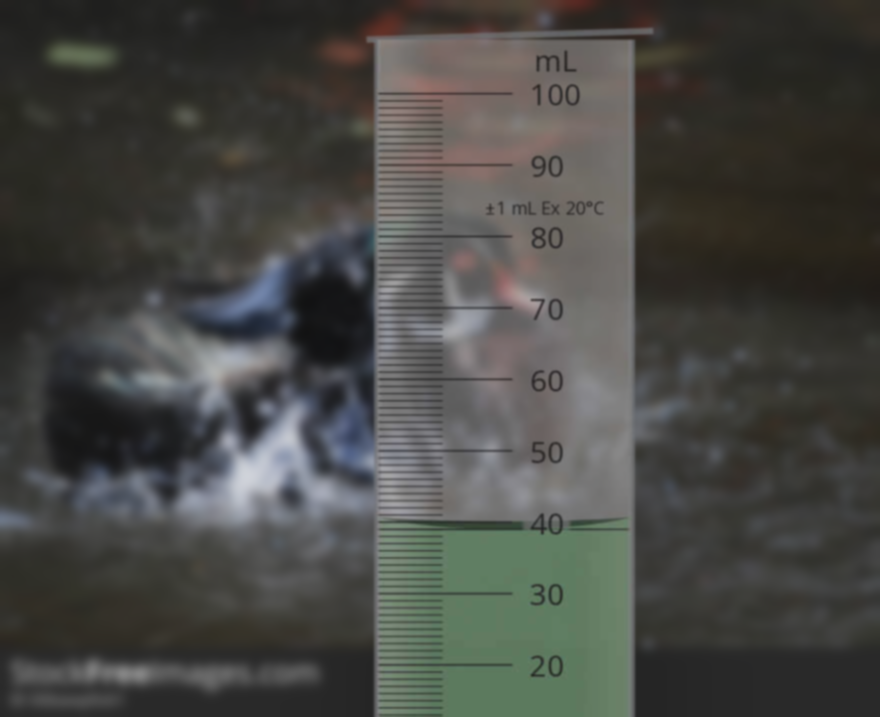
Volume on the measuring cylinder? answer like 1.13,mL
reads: 39,mL
